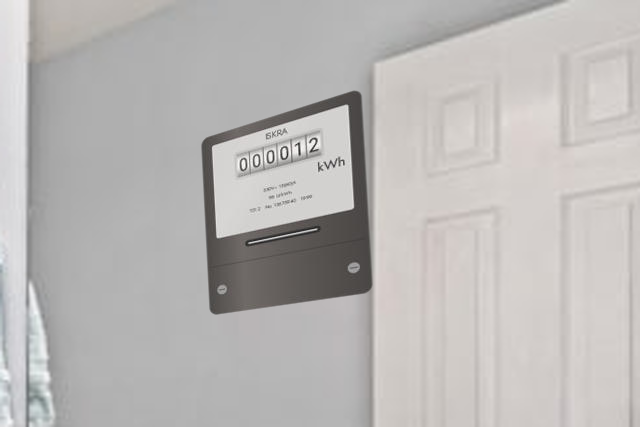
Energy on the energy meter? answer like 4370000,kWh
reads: 12,kWh
